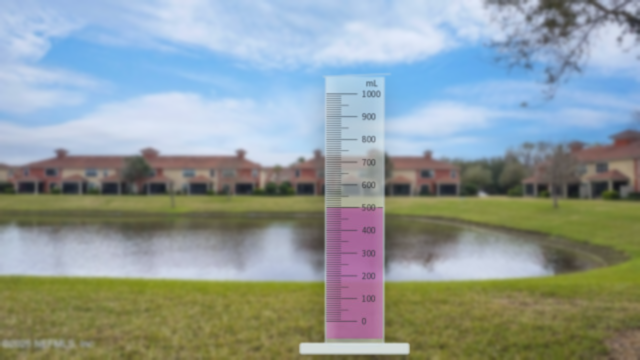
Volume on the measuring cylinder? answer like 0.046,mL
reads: 500,mL
